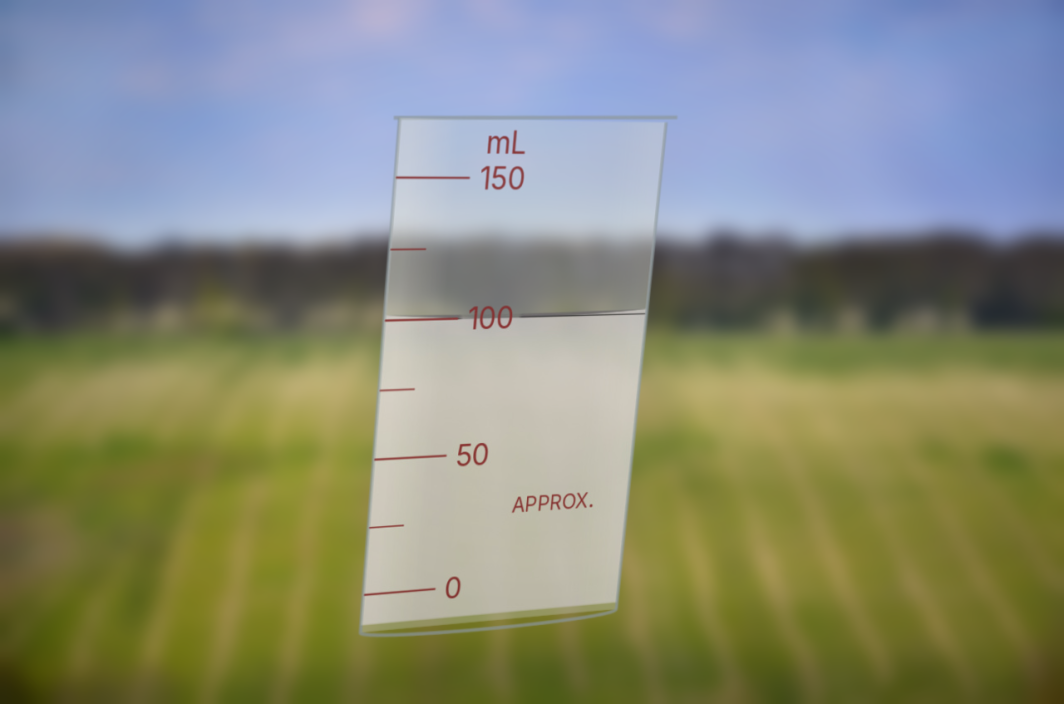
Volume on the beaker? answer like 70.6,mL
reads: 100,mL
